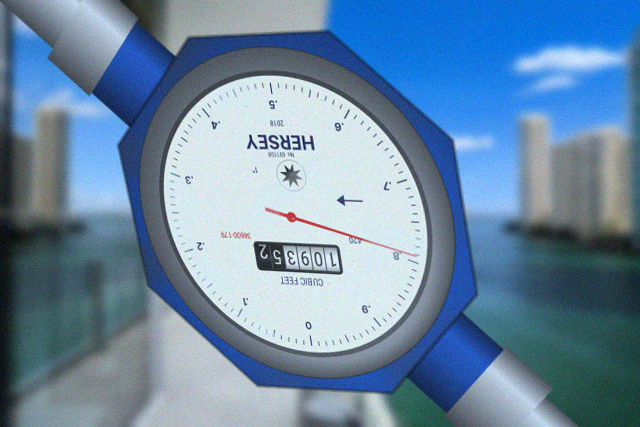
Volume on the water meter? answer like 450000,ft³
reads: 109351.79,ft³
